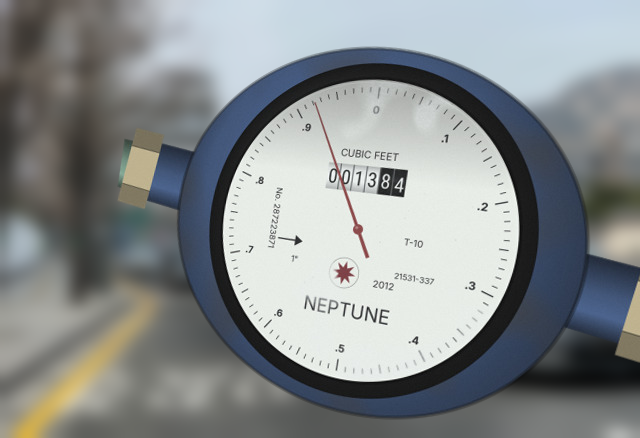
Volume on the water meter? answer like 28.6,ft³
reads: 1383.92,ft³
